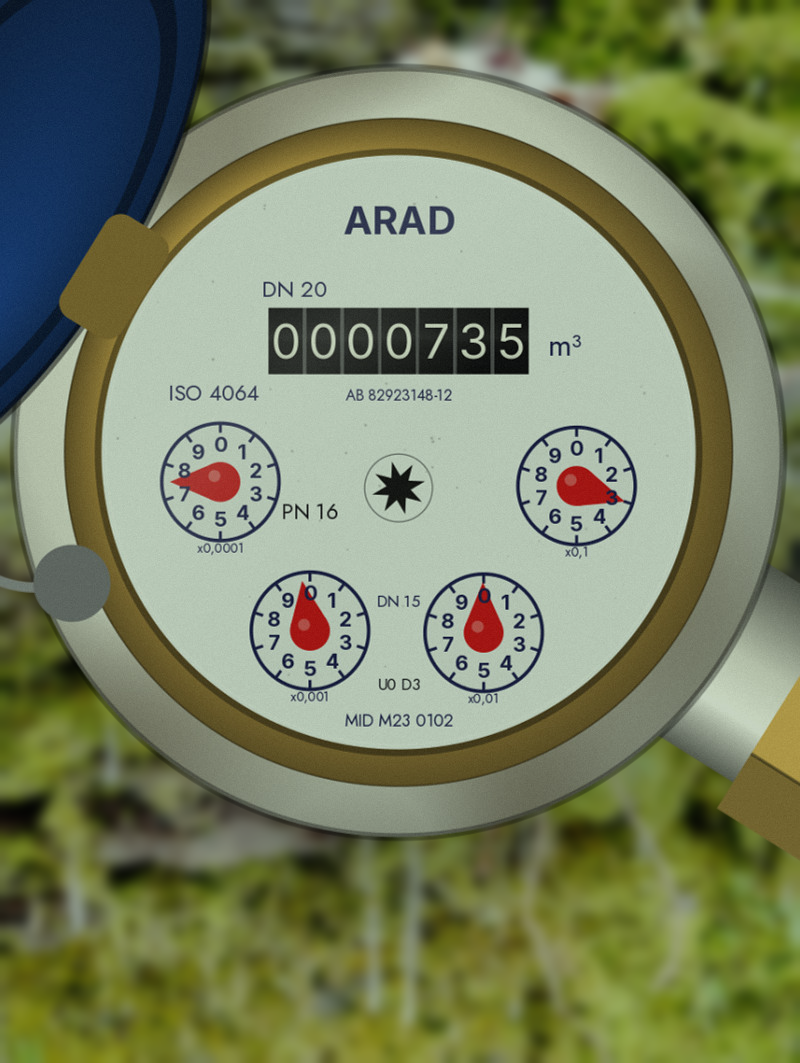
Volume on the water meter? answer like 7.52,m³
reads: 735.2997,m³
